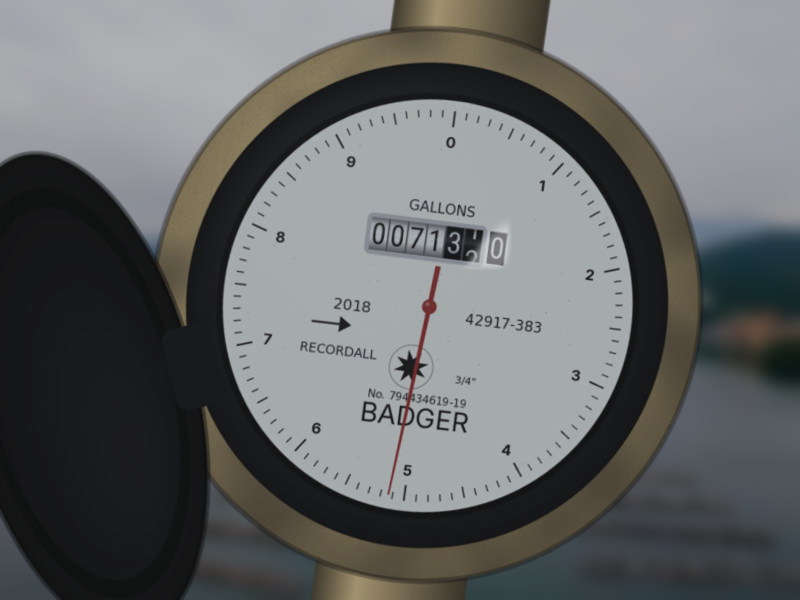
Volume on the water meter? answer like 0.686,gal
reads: 71315.1,gal
